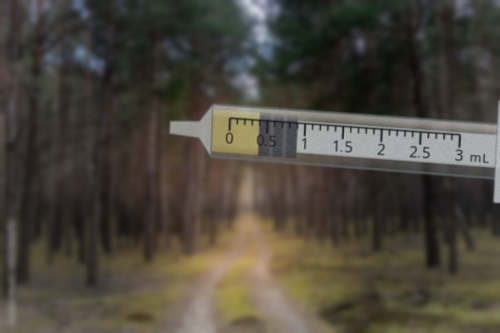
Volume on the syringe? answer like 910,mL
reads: 0.4,mL
